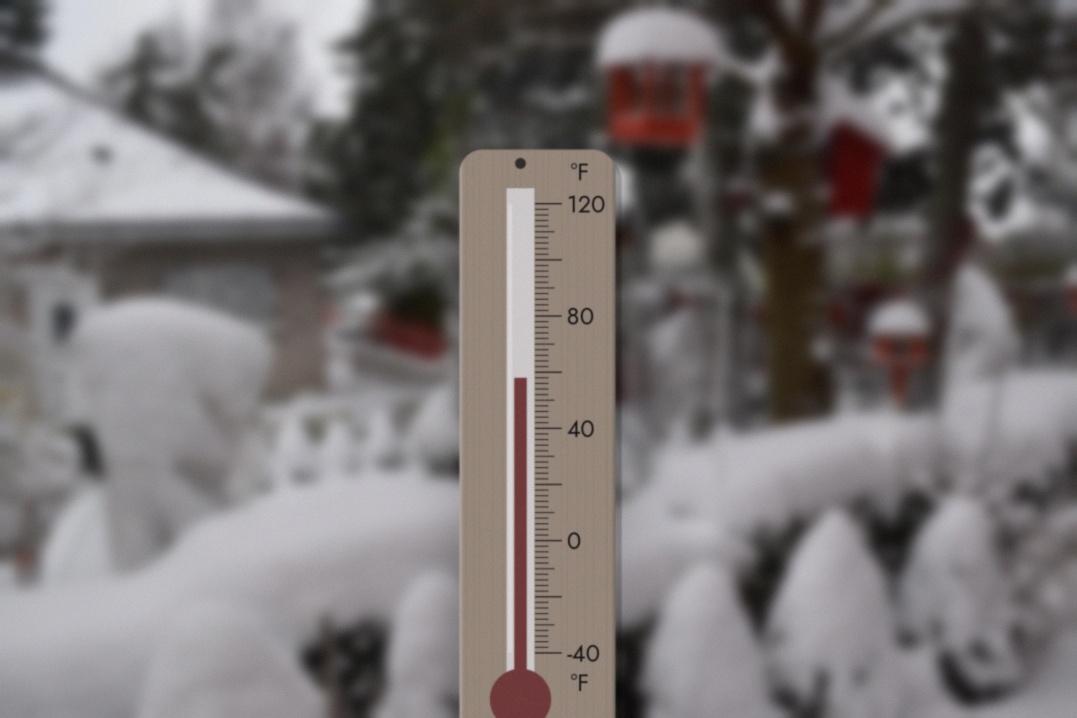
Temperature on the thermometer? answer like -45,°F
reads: 58,°F
